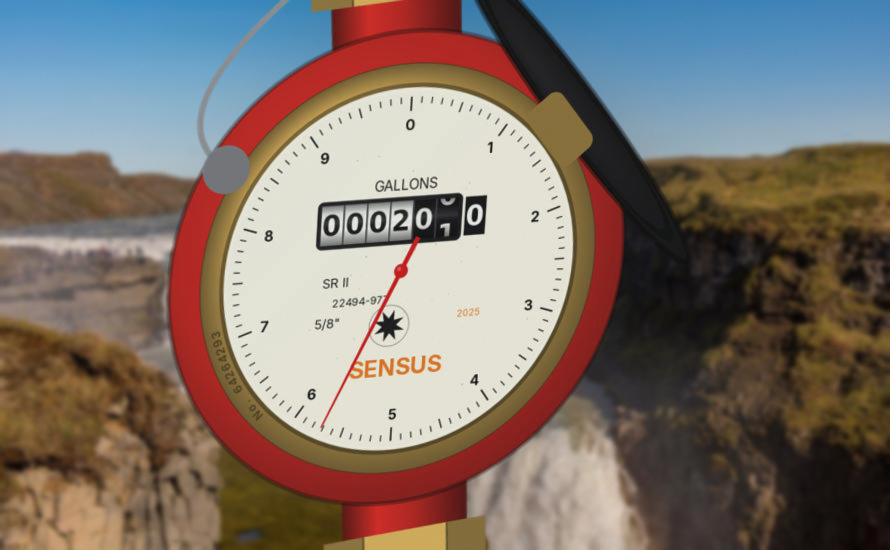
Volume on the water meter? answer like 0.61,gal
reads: 2005.7,gal
